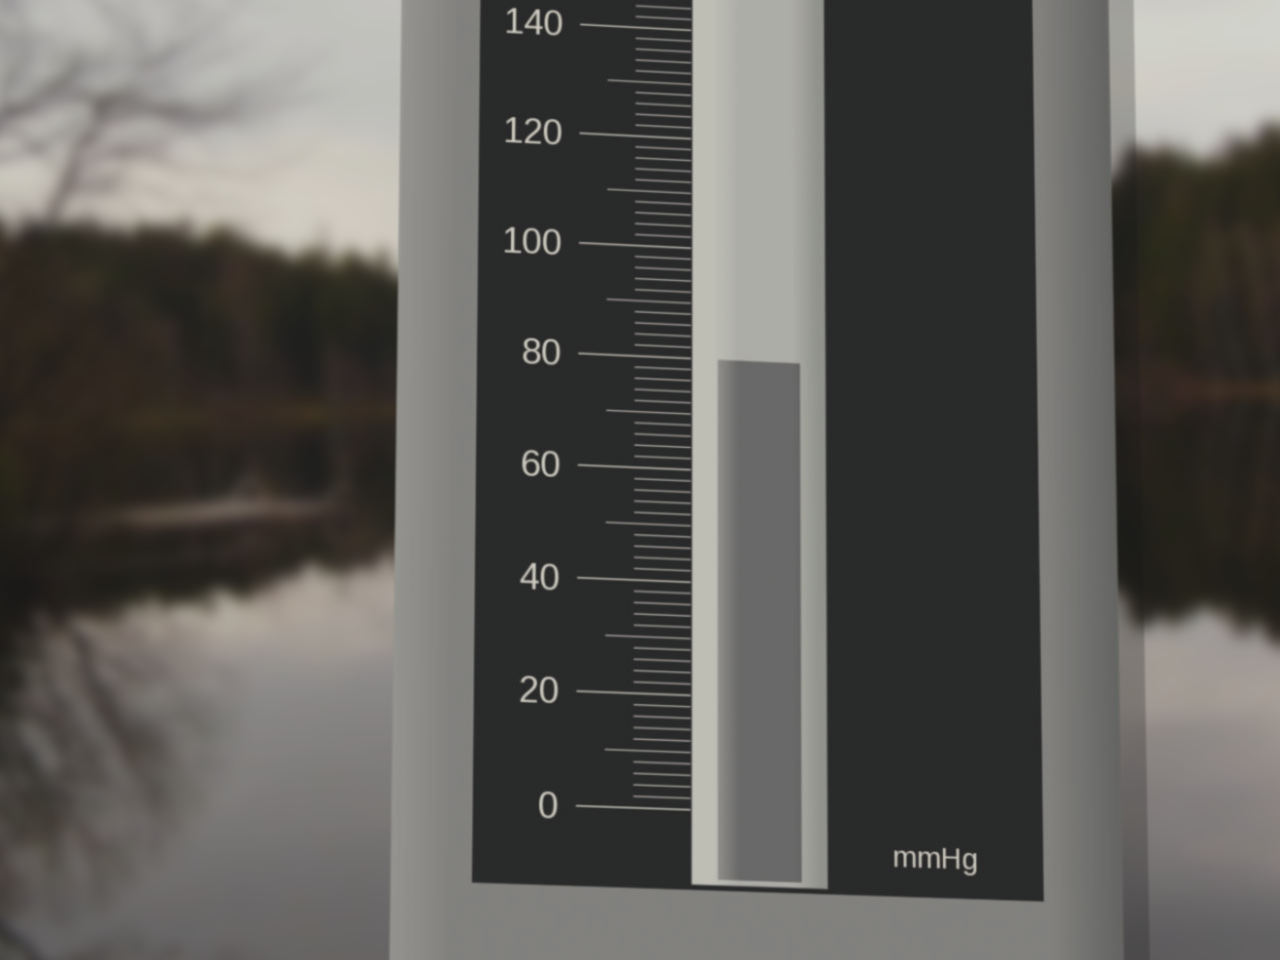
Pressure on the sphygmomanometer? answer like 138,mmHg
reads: 80,mmHg
